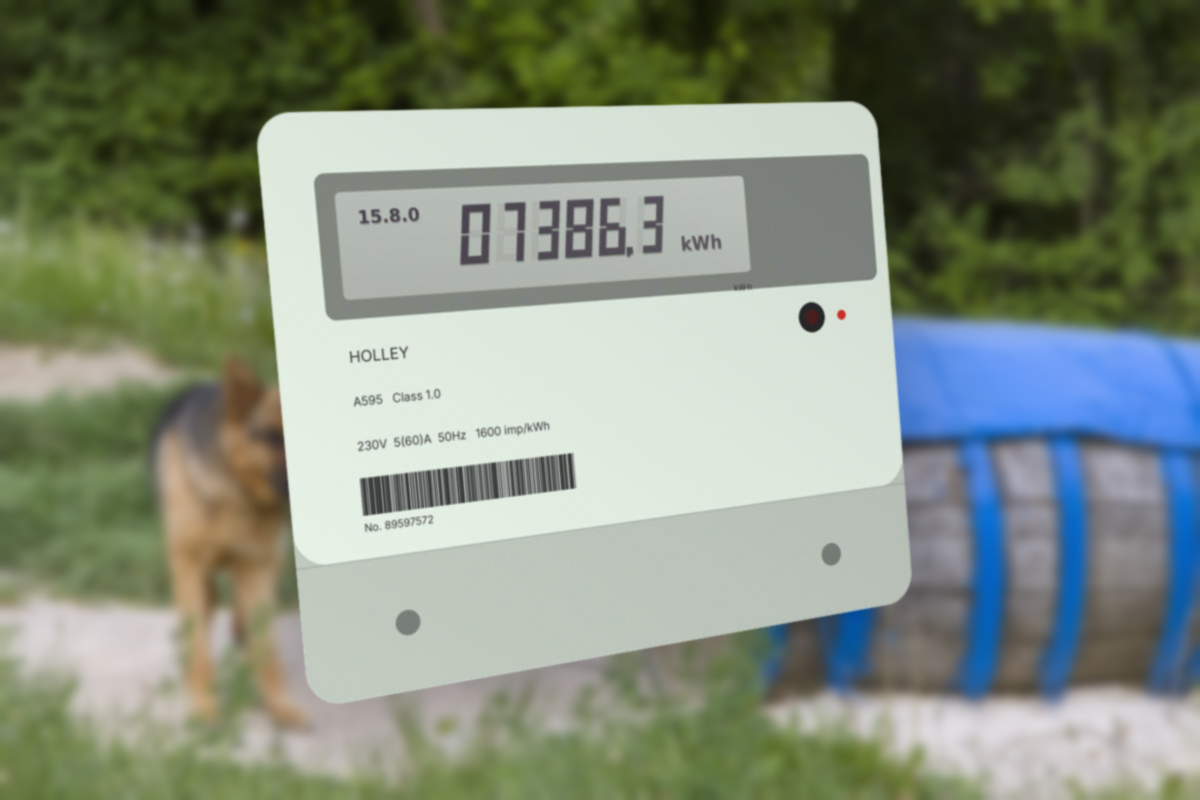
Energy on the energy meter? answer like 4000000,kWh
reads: 7386.3,kWh
